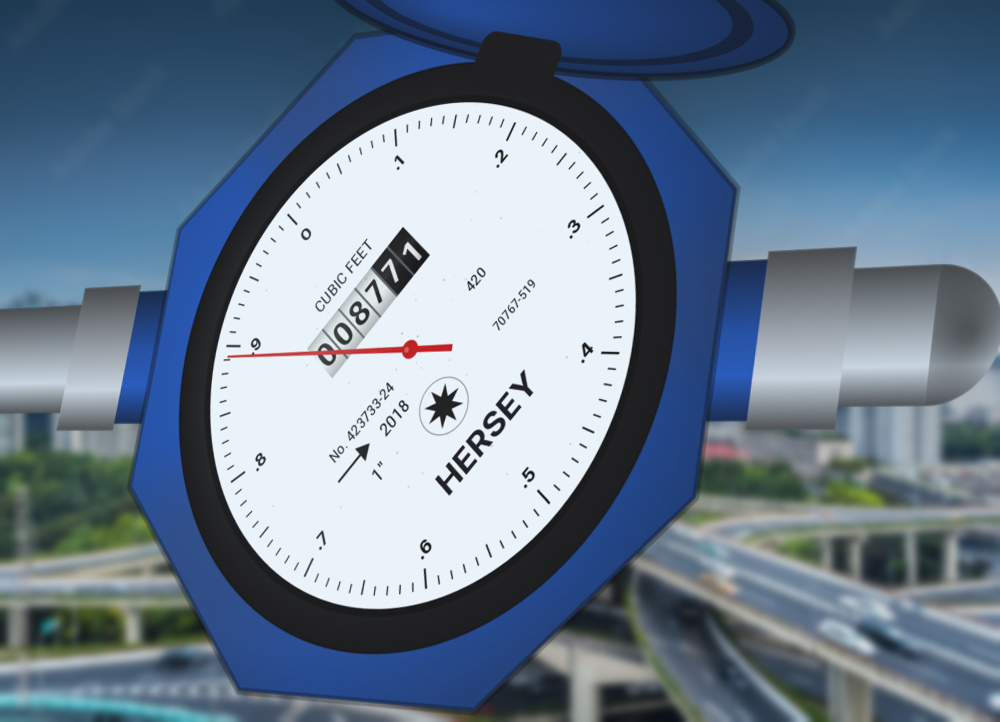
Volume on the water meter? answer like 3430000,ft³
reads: 8770.89,ft³
